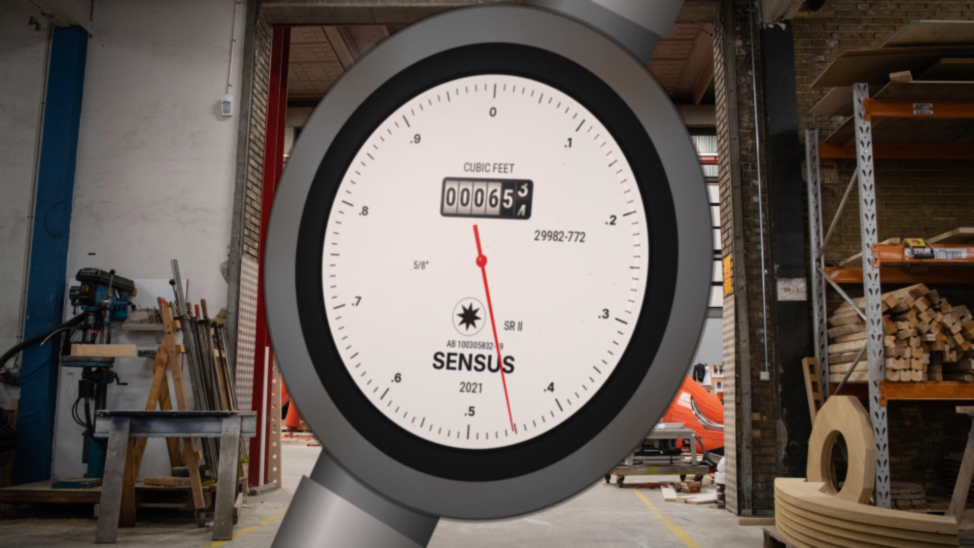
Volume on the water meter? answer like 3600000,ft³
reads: 653.45,ft³
